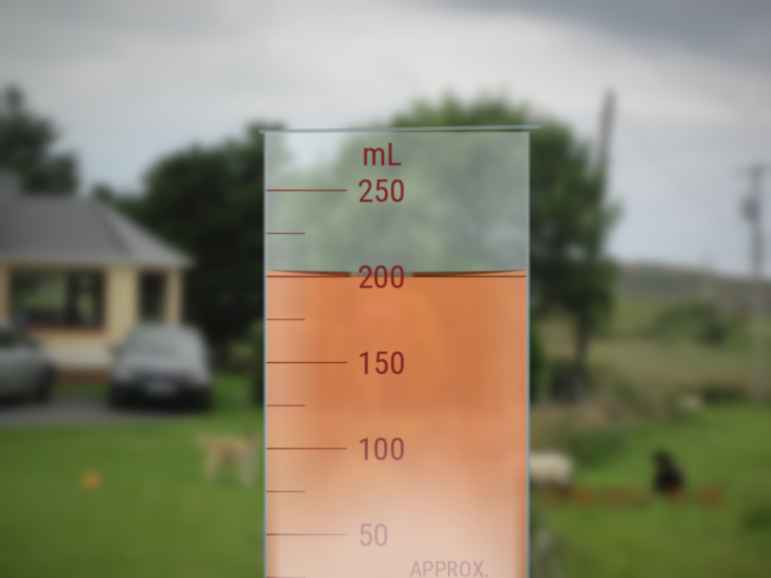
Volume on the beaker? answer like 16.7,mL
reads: 200,mL
